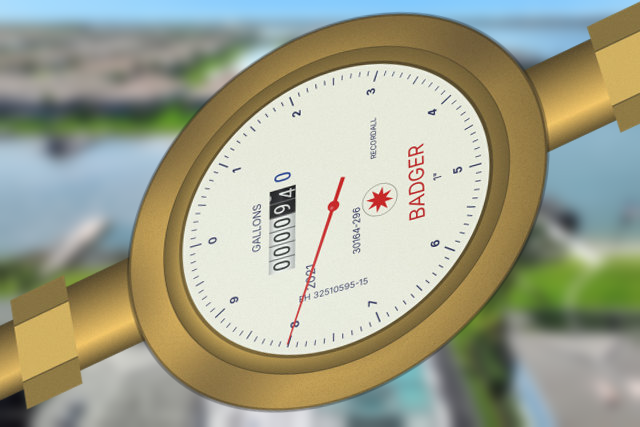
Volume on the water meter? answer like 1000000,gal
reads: 938.0,gal
